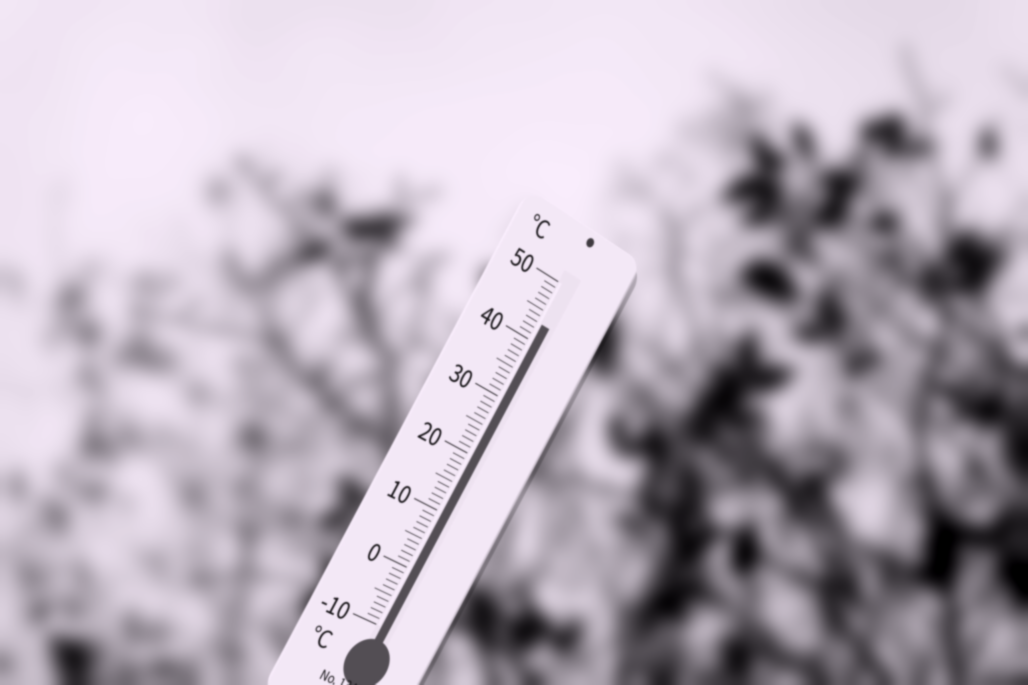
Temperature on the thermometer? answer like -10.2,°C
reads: 43,°C
